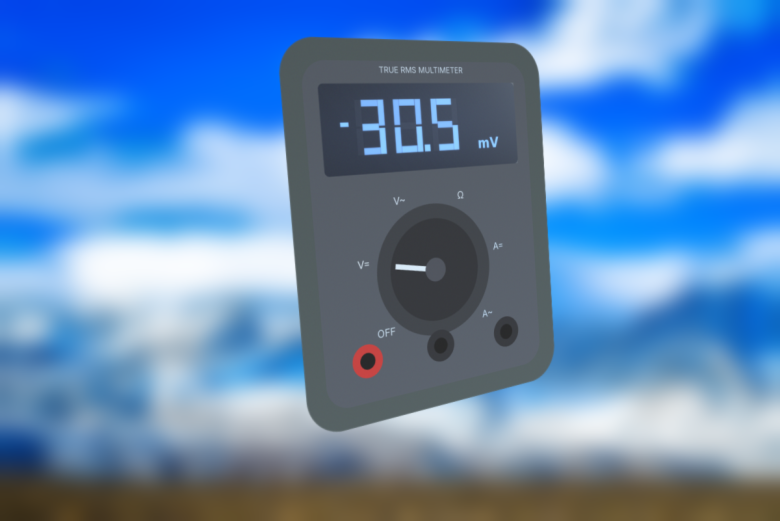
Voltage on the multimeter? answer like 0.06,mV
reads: -30.5,mV
